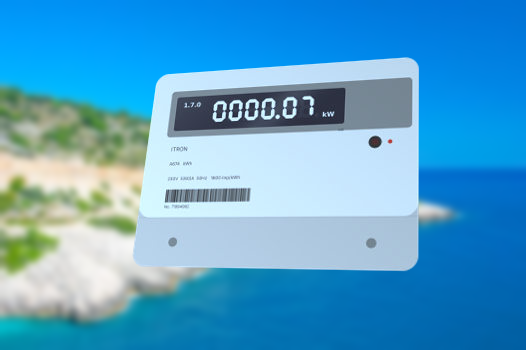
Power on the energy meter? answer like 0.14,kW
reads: 0.07,kW
